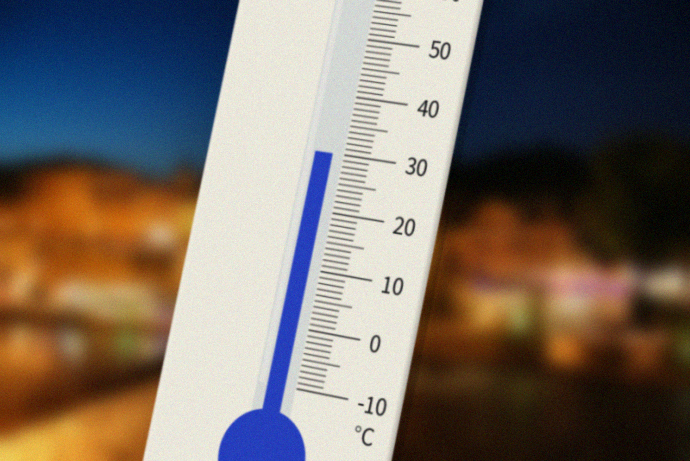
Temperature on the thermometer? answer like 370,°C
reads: 30,°C
